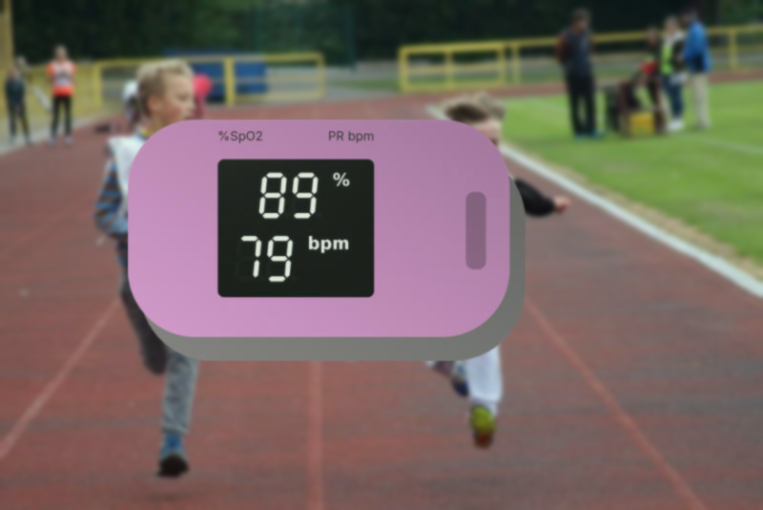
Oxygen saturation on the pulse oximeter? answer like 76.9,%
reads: 89,%
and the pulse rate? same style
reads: 79,bpm
